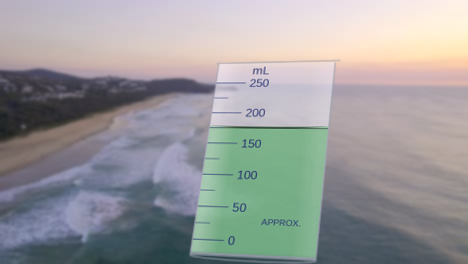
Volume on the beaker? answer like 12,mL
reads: 175,mL
